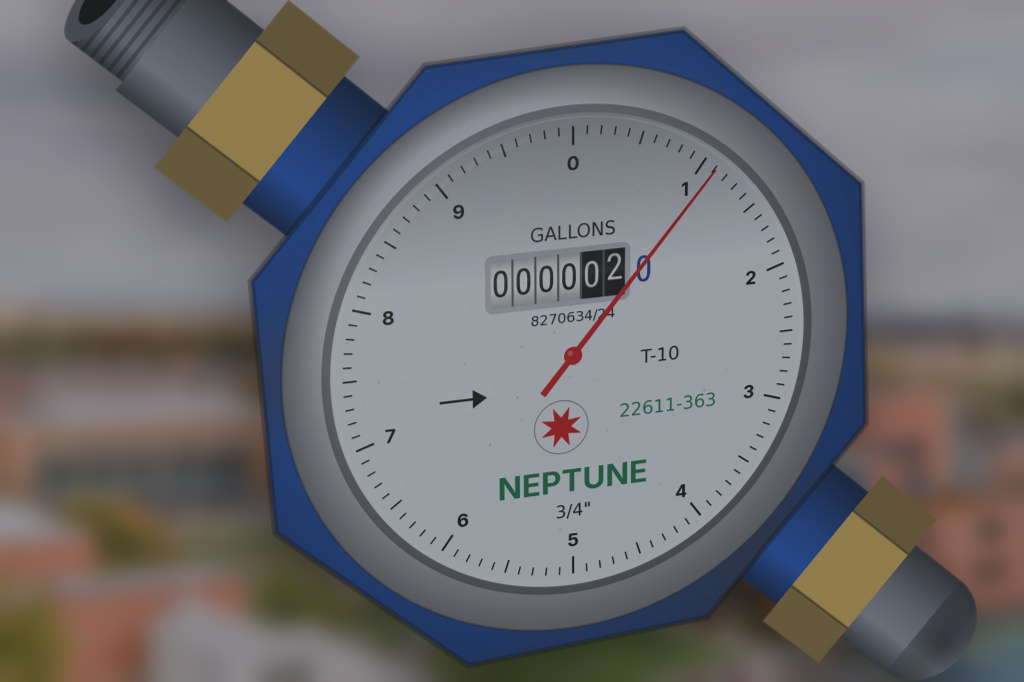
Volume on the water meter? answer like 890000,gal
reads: 21.1,gal
